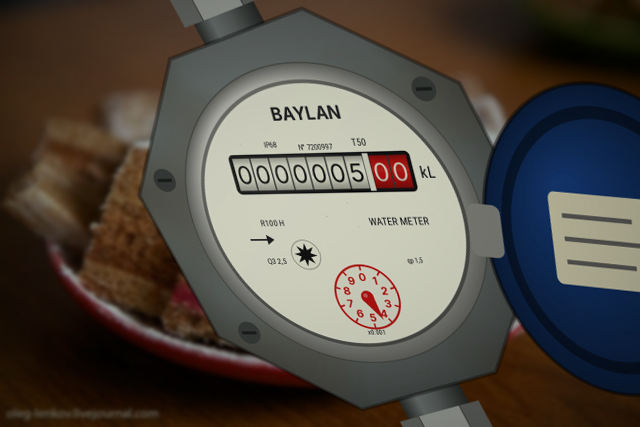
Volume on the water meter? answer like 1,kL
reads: 5.004,kL
